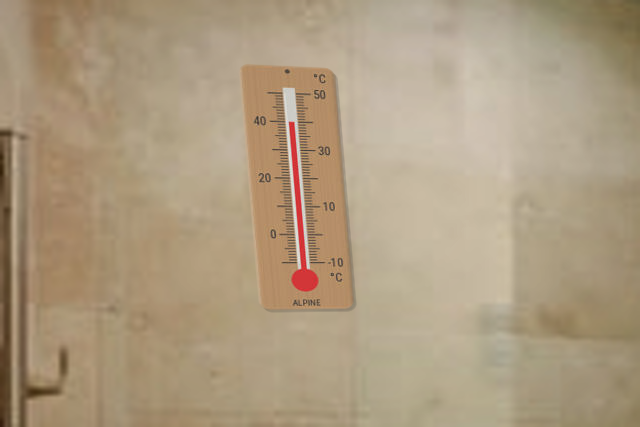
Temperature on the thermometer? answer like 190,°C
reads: 40,°C
